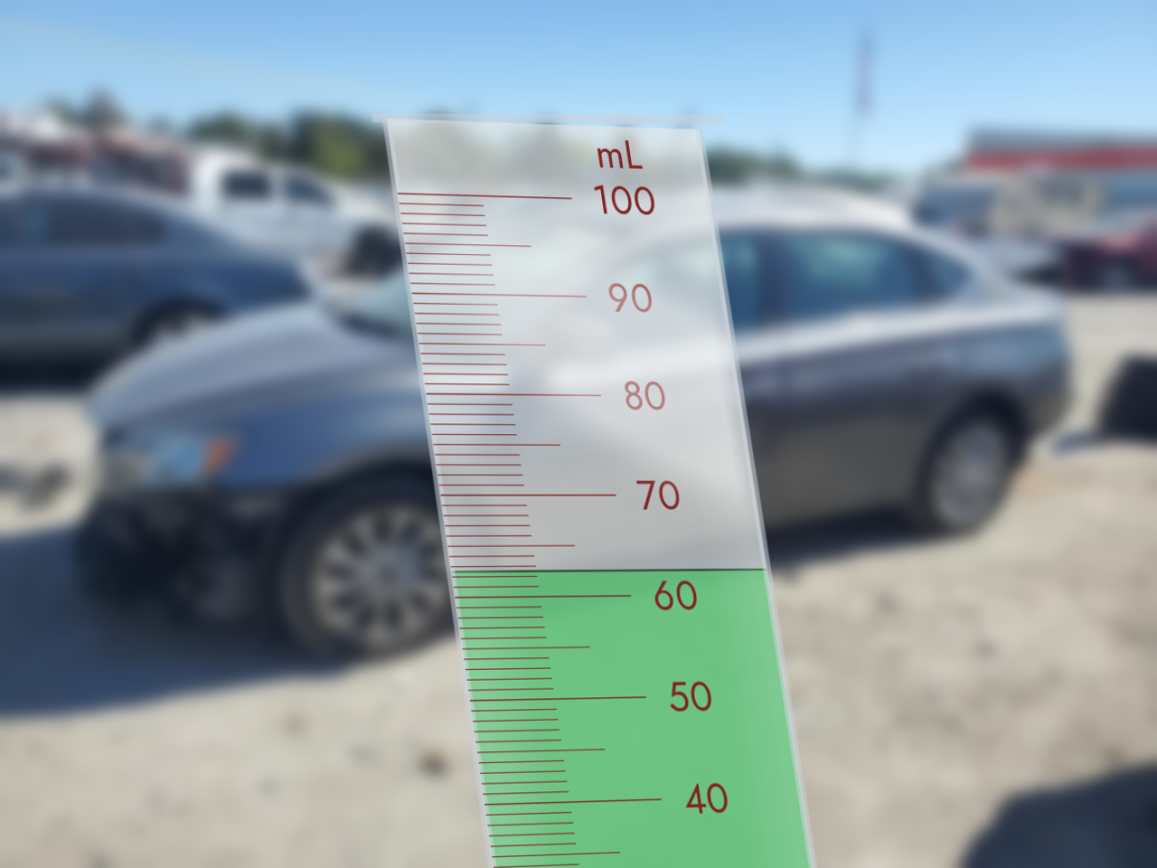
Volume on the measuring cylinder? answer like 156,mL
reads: 62.5,mL
